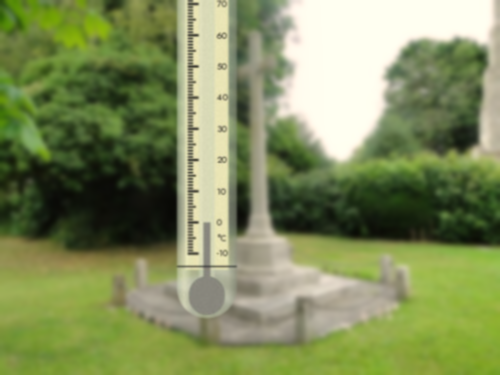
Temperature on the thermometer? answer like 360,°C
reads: 0,°C
